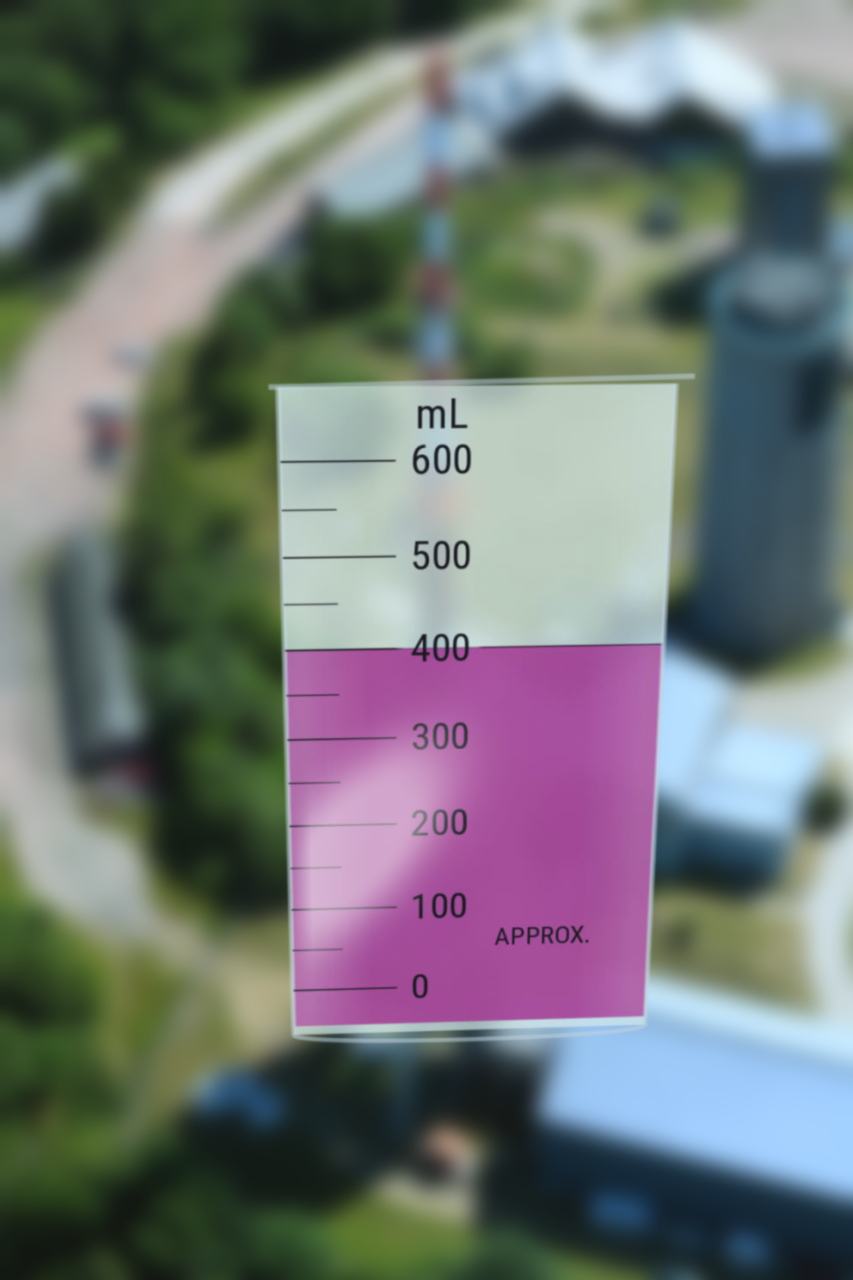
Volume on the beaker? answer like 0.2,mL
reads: 400,mL
